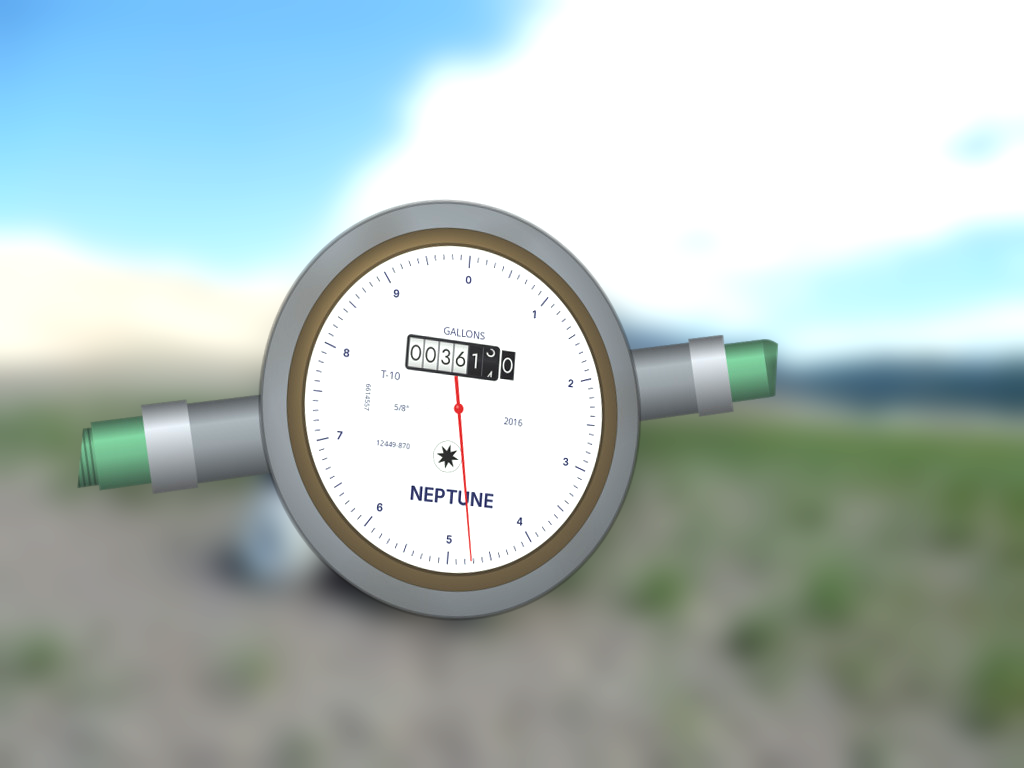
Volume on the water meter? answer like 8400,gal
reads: 36134.7,gal
